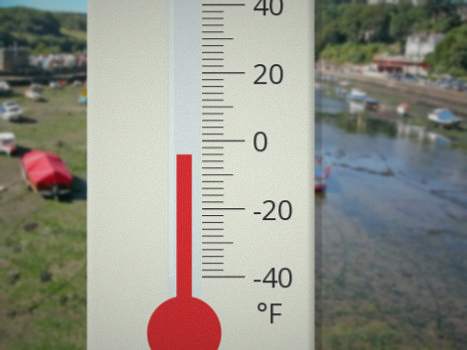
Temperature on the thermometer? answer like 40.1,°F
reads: -4,°F
